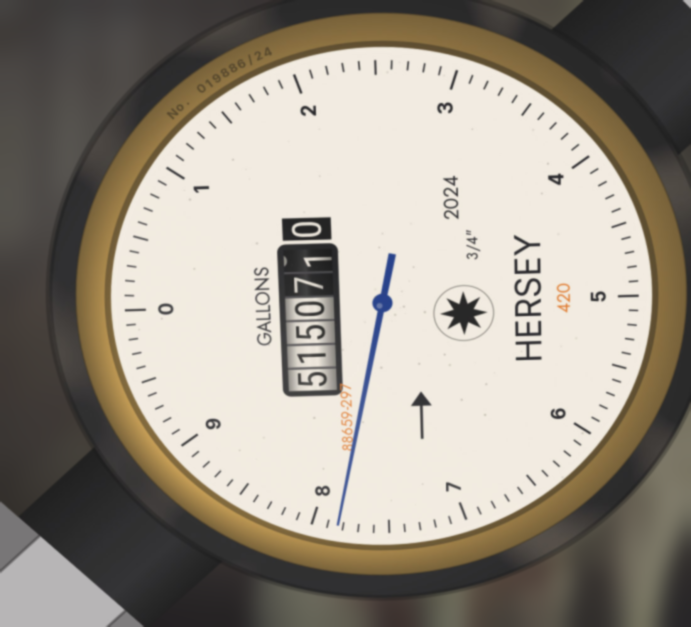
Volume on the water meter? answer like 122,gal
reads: 5150707.8,gal
